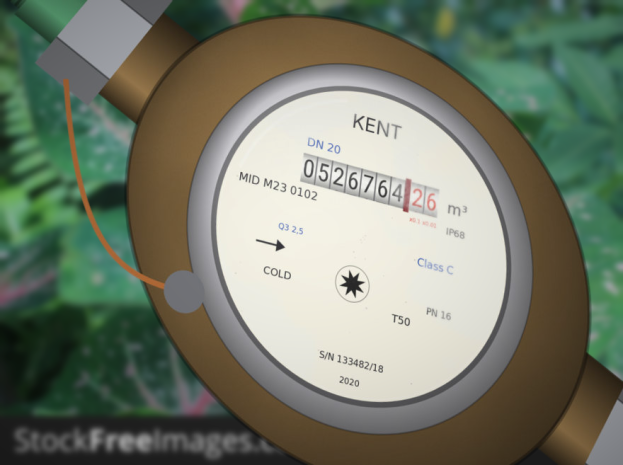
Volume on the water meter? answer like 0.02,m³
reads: 526764.26,m³
